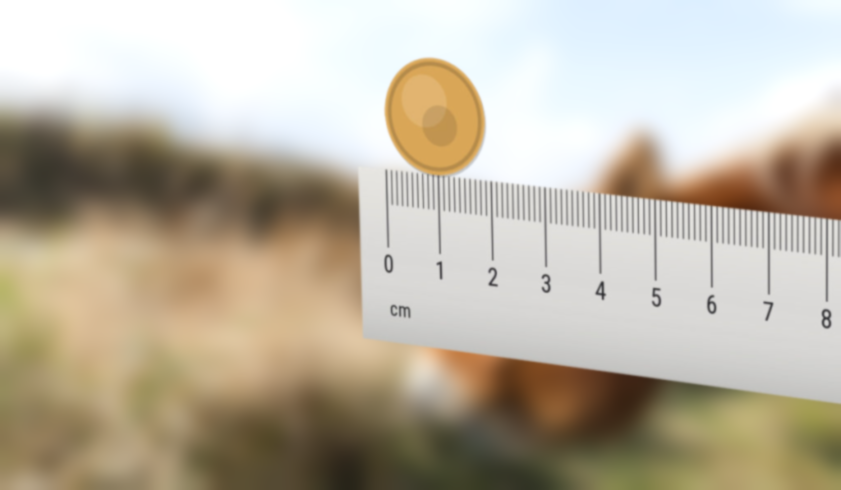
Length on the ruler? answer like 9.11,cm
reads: 1.9,cm
